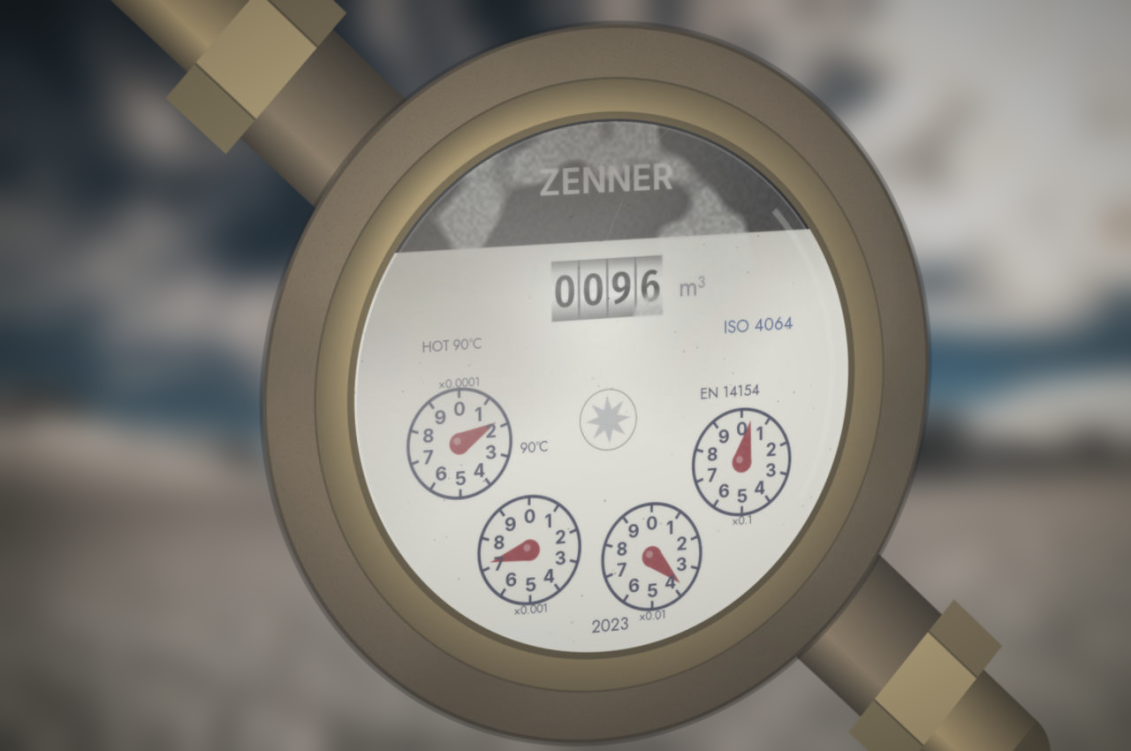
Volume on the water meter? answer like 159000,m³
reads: 96.0371,m³
